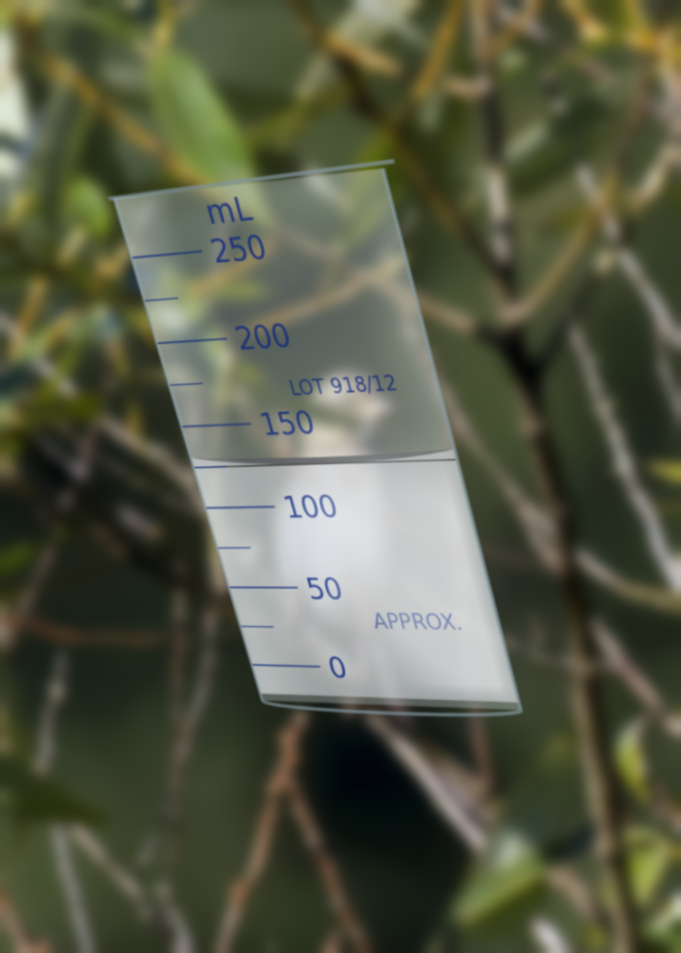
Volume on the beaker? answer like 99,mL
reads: 125,mL
